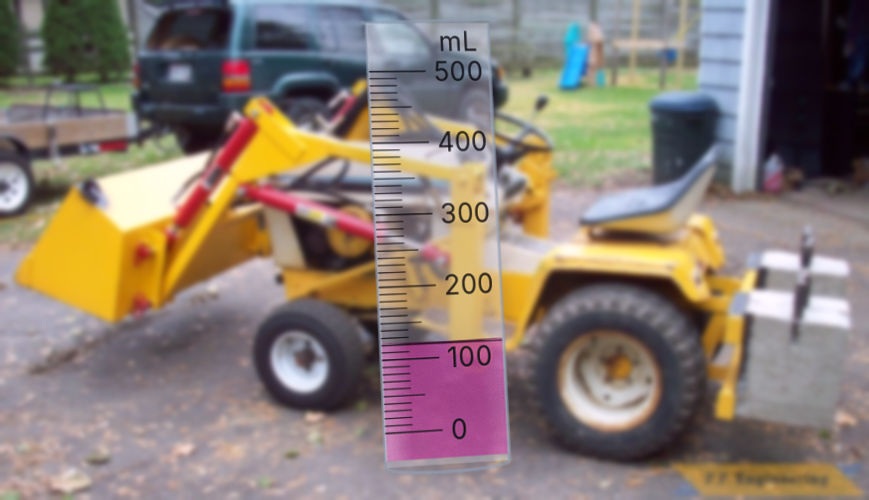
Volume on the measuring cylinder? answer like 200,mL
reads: 120,mL
